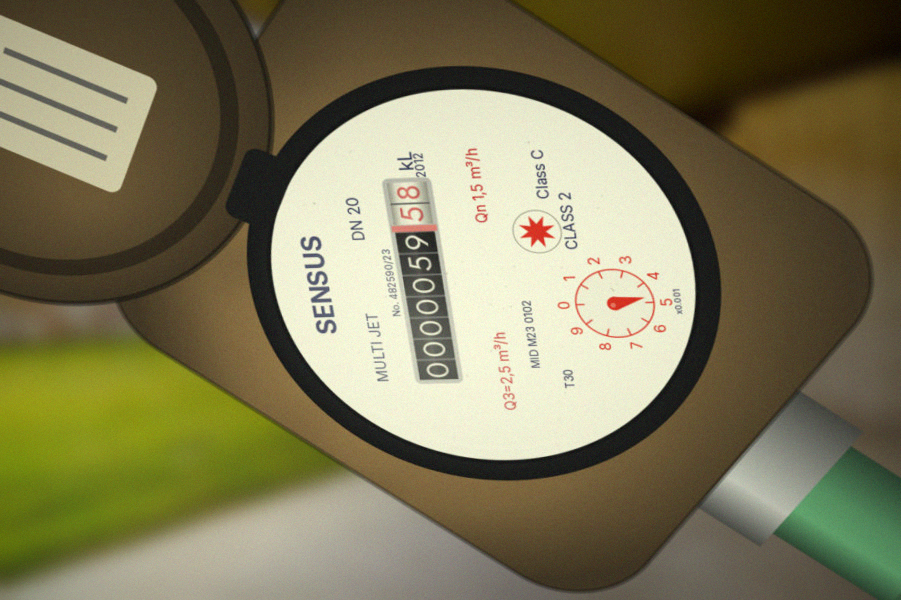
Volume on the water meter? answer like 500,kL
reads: 59.584,kL
